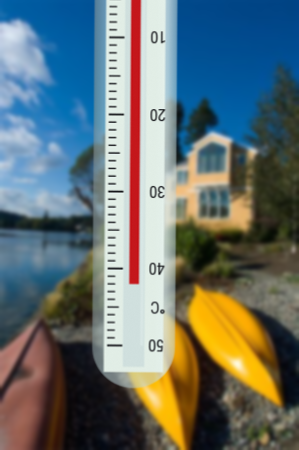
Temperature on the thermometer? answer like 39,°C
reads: 42,°C
